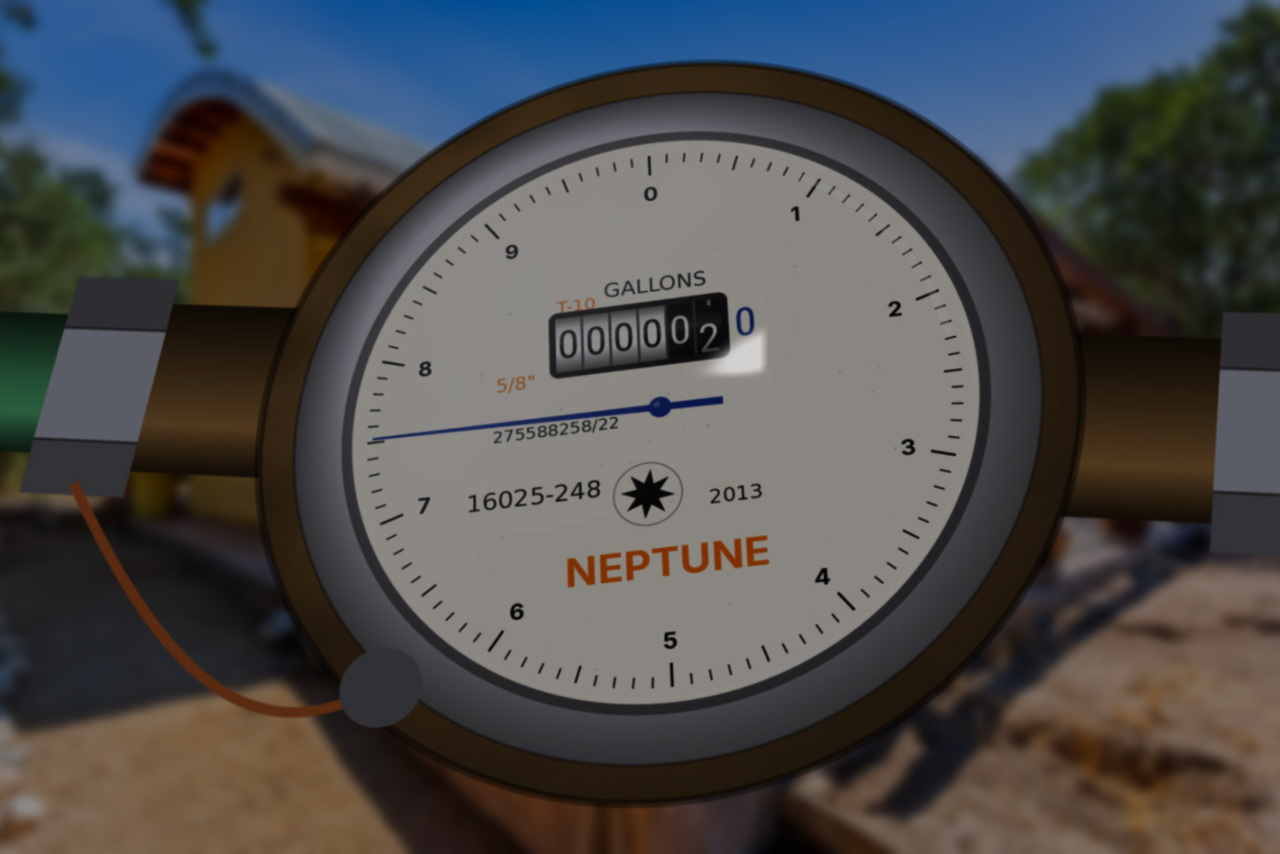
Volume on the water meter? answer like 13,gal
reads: 17.5,gal
